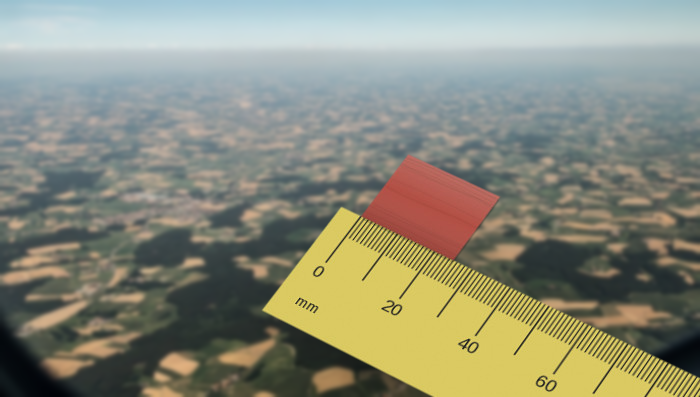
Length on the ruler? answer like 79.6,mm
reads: 25,mm
